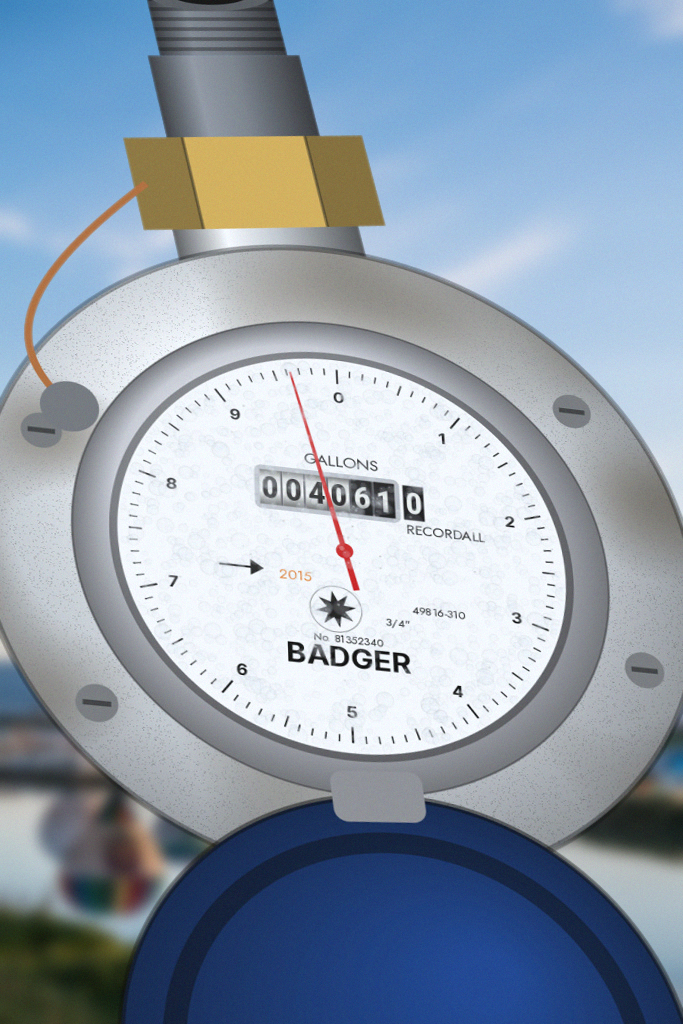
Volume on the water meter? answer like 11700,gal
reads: 40609.6,gal
